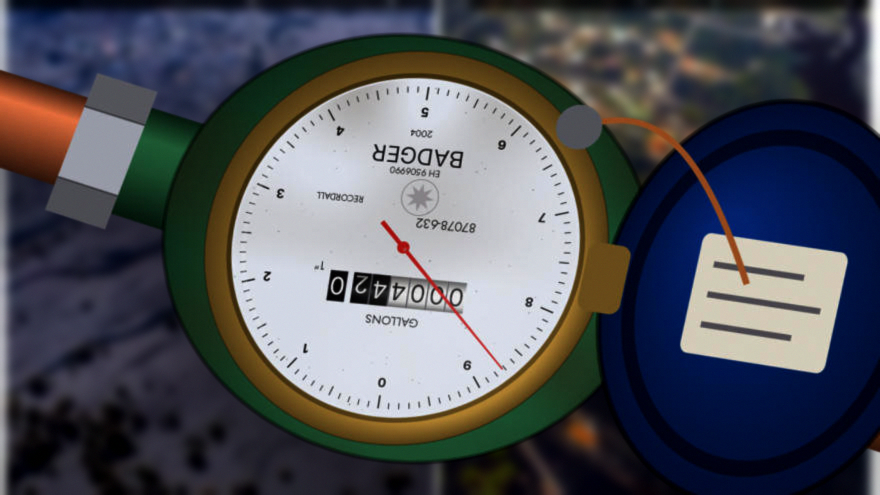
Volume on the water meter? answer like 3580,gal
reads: 4418.7,gal
